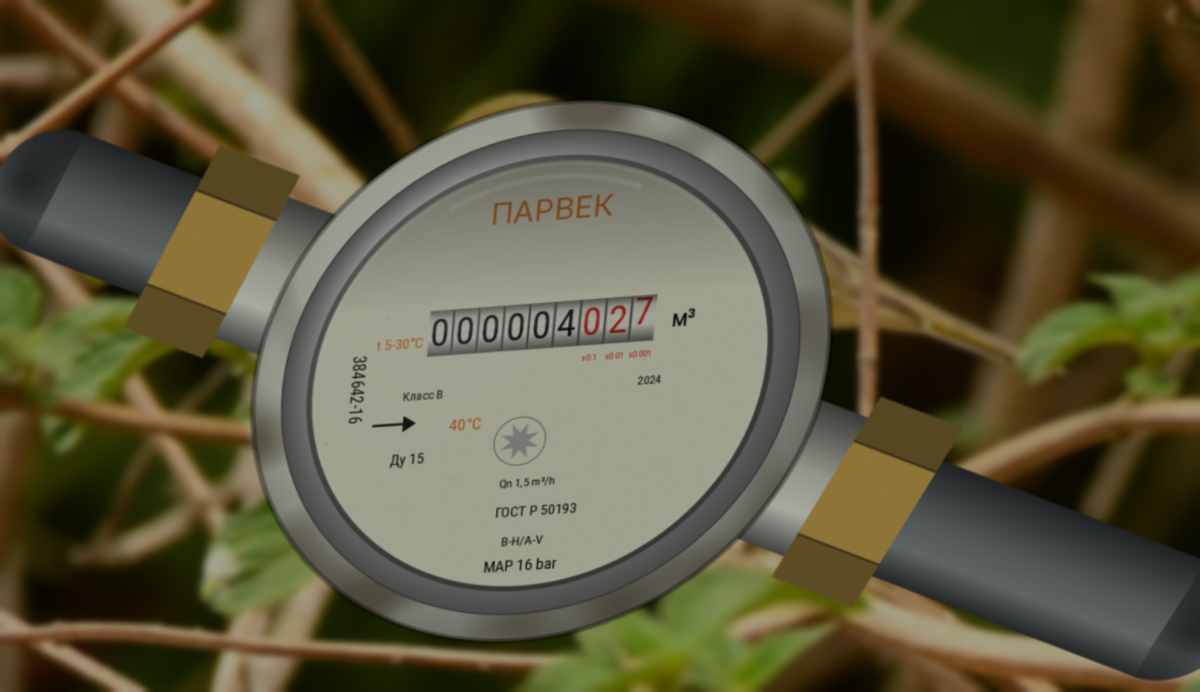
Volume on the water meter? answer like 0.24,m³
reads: 4.027,m³
